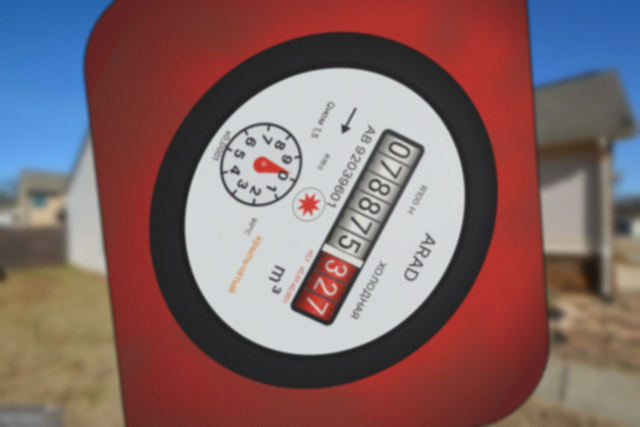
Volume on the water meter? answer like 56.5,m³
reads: 78875.3269,m³
